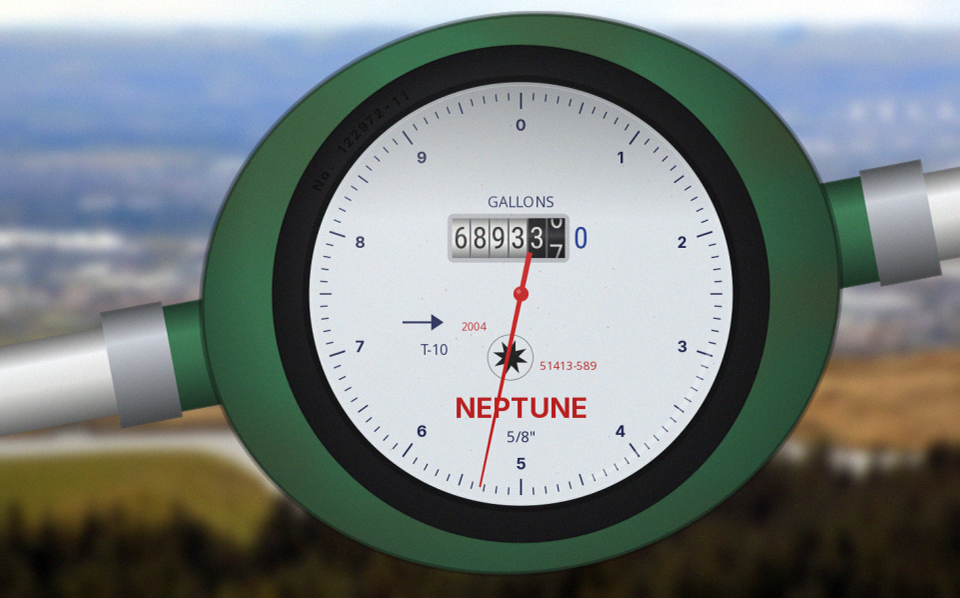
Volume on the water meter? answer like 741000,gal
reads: 6893365.3,gal
